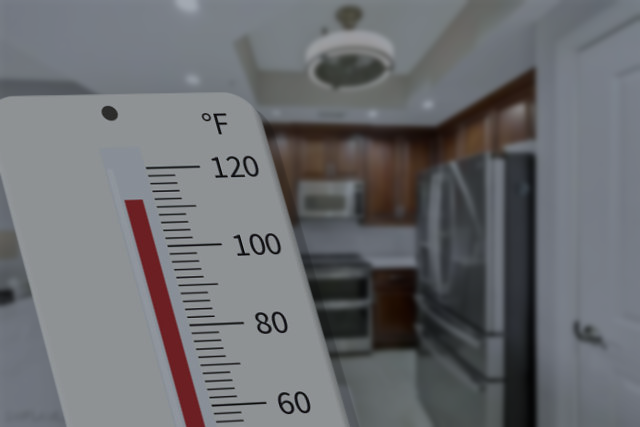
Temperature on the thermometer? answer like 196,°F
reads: 112,°F
